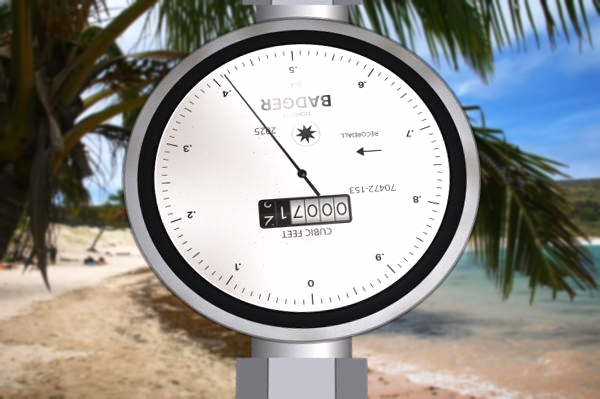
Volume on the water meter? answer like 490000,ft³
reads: 712.41,ft³
